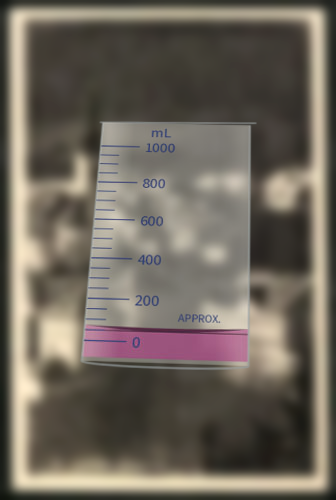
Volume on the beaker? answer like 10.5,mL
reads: 50,mL
